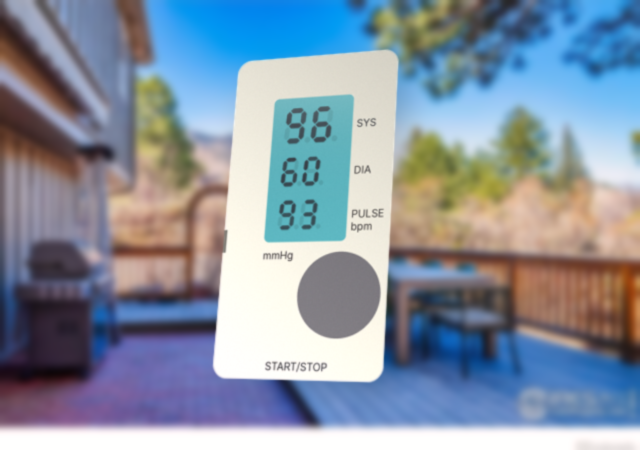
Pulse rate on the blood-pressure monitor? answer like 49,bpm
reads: 93,bpm
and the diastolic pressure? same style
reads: 60,mmHg
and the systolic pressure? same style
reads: 96,mmHg
